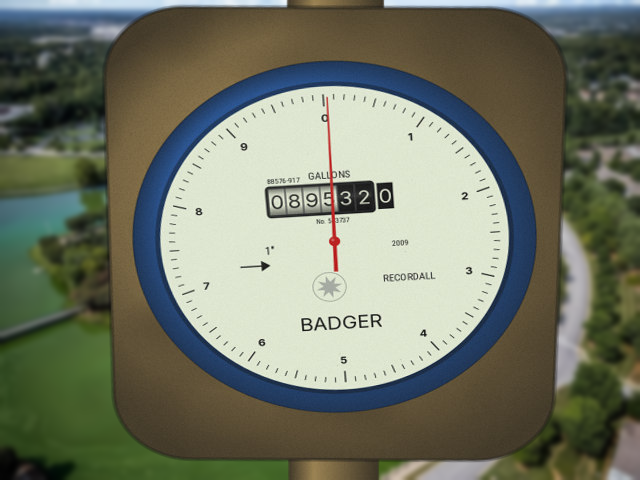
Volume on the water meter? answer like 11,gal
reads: 895320.0,gal
